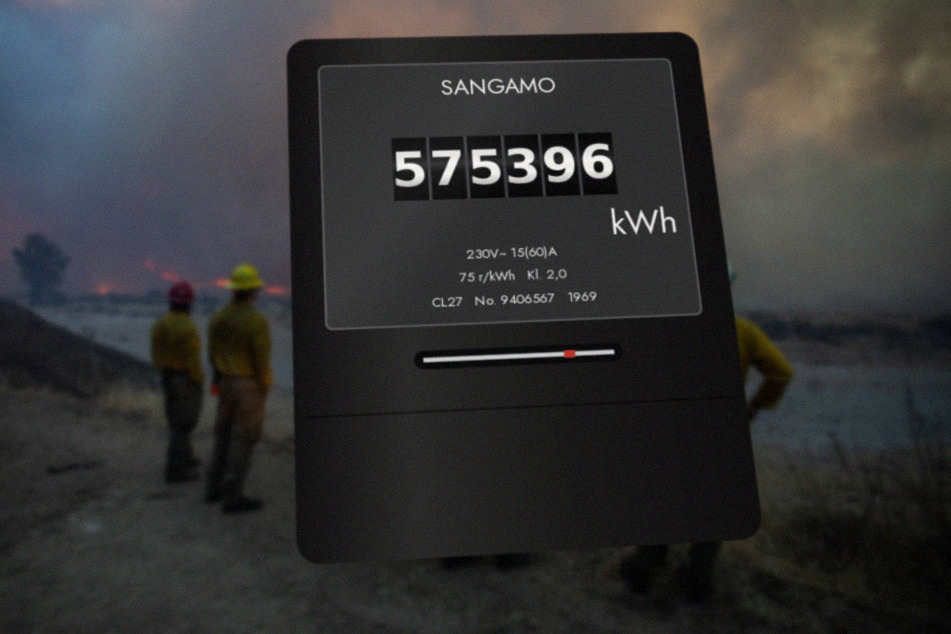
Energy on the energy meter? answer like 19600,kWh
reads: 575396,kWh
